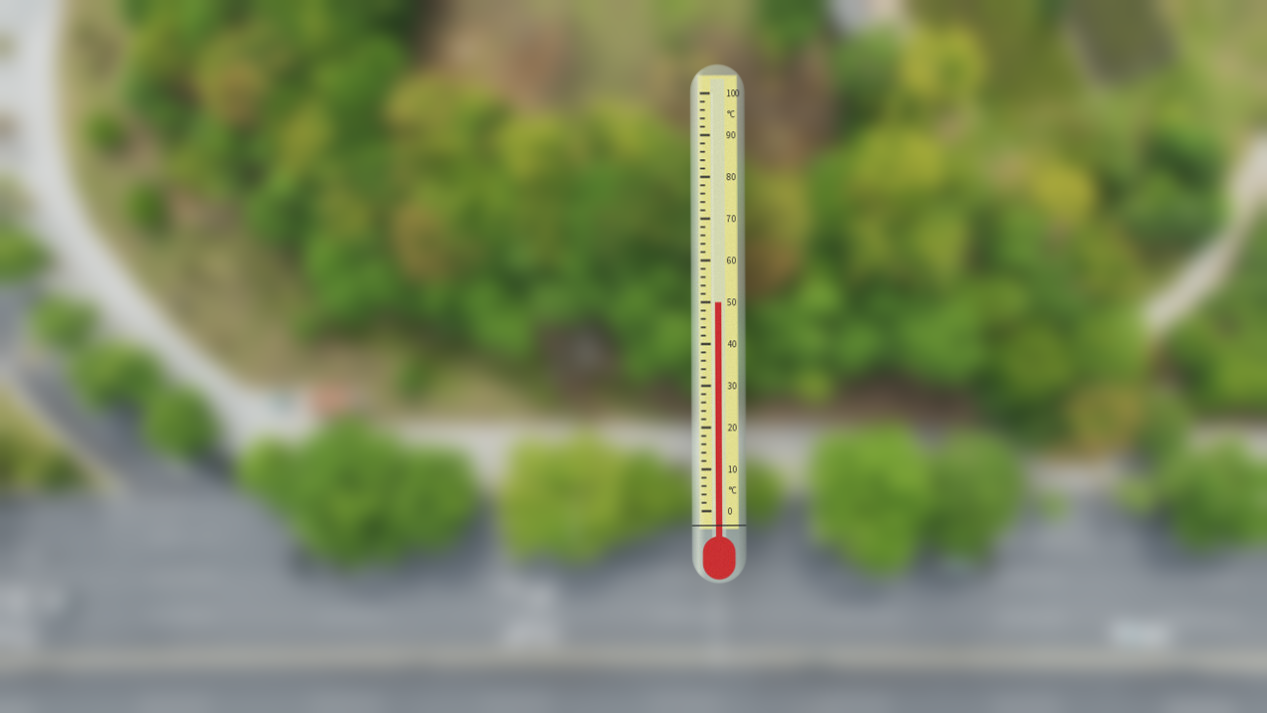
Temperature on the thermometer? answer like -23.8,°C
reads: 50,°C
